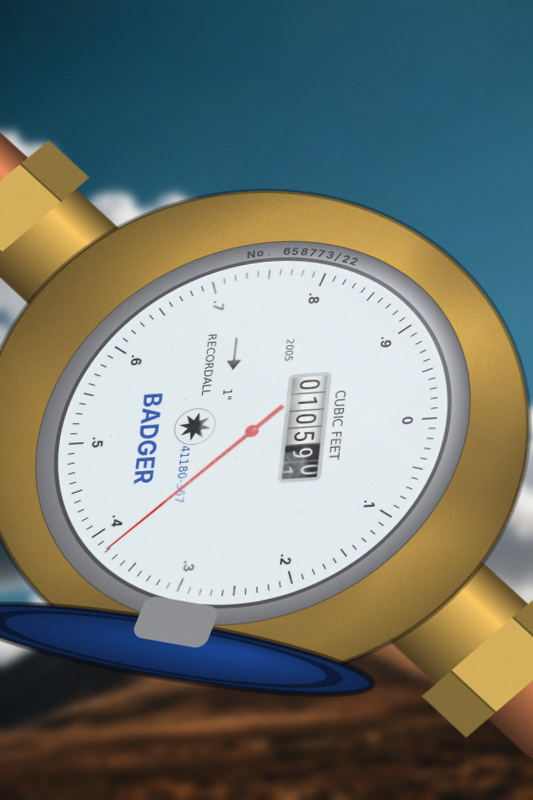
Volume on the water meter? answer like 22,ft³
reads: 10590.38,ft³
